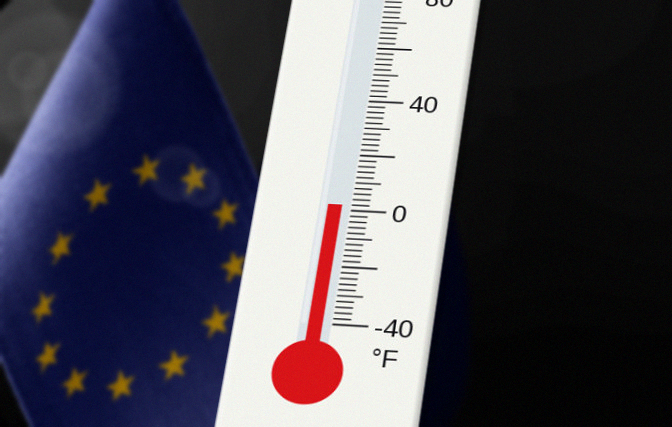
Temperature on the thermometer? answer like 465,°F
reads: 2,°F
